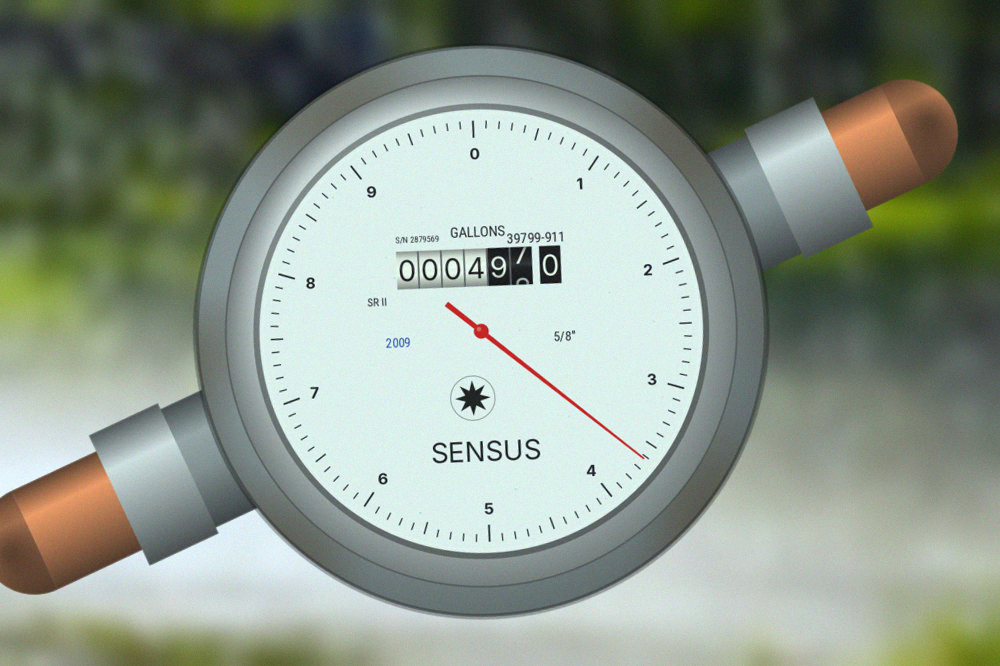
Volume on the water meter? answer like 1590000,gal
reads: 4973.6,gal
